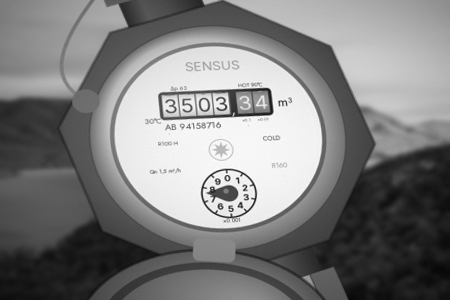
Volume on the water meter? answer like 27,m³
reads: 3503.347,m³
